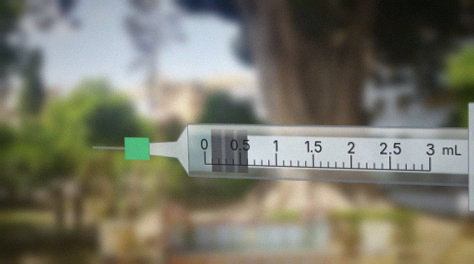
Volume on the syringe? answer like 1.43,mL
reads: 0.1,mL
